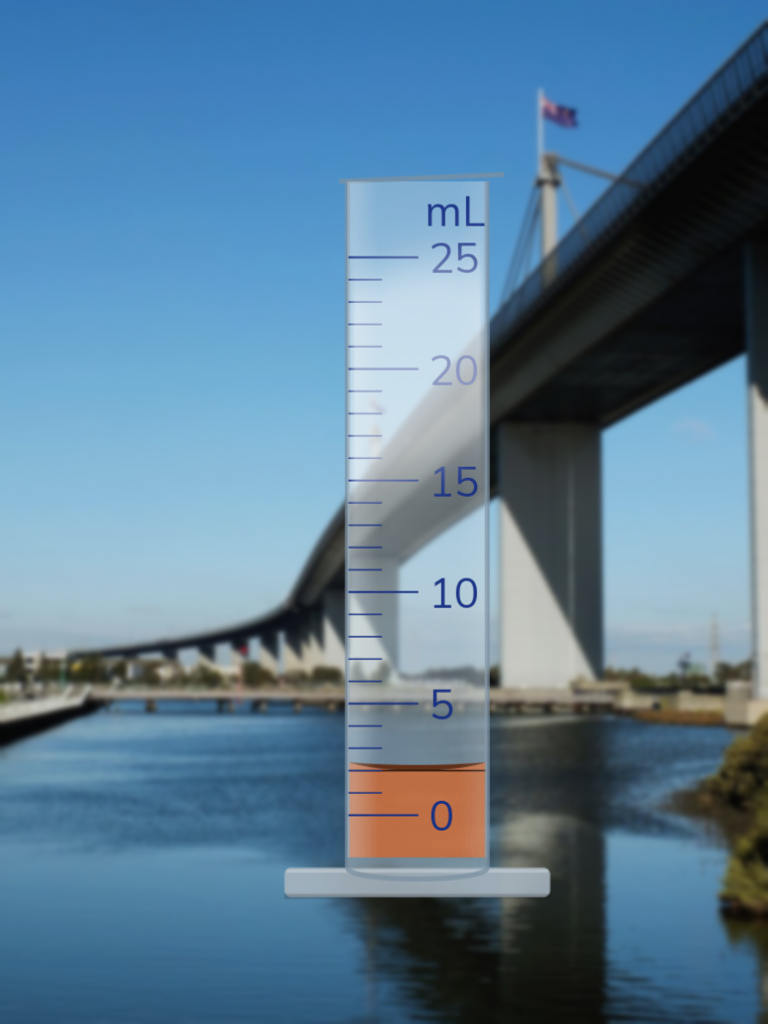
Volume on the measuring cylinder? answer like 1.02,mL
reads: 2,mL
